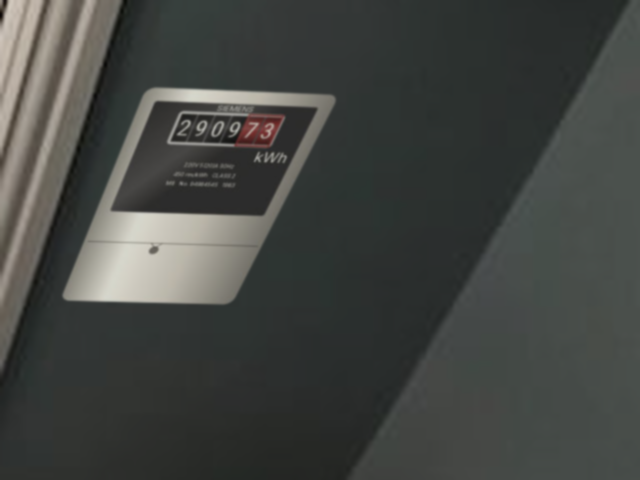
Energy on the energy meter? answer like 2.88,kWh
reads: 2909.73,kWh
